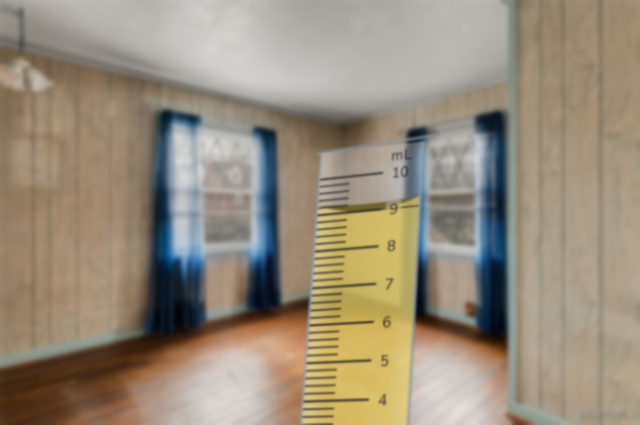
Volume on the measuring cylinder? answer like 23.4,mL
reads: 9,mL
